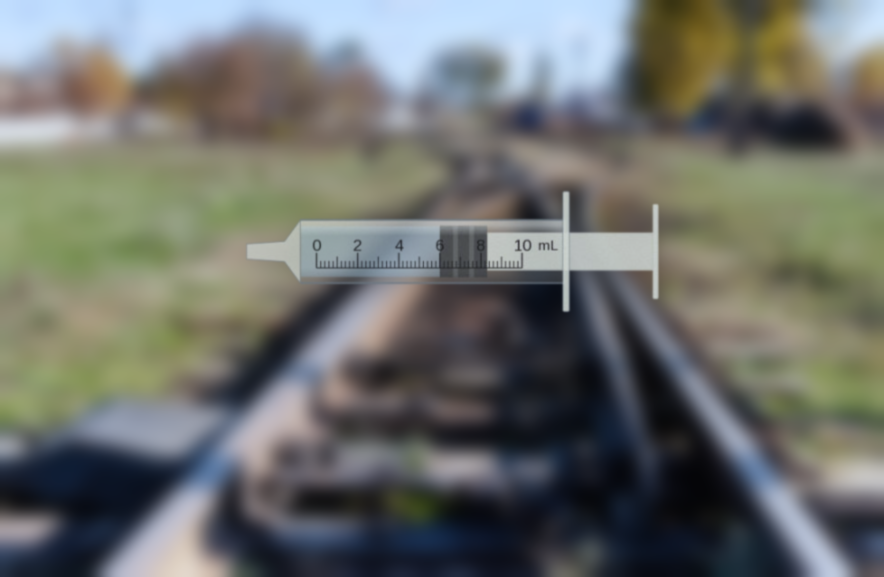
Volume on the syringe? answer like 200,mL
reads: 6,mL
